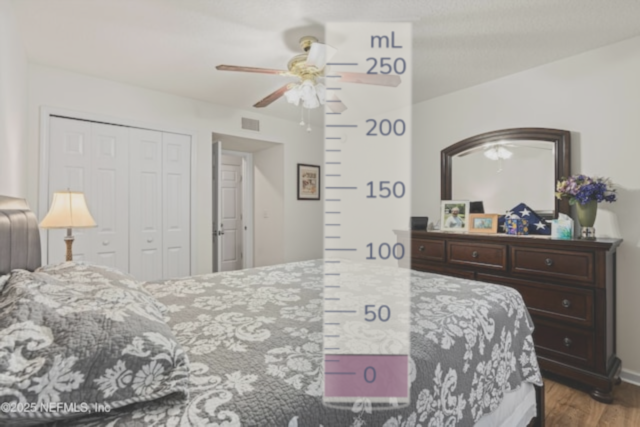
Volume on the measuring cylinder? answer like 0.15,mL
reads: 15,mL
